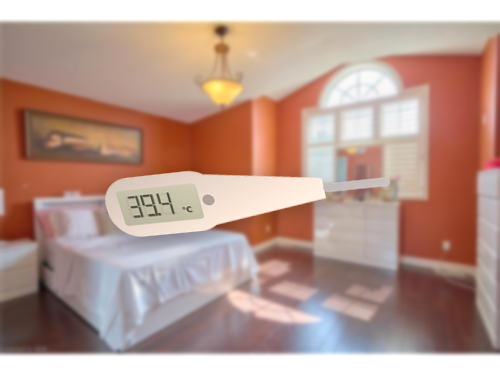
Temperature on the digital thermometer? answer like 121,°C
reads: 39.4,°C
